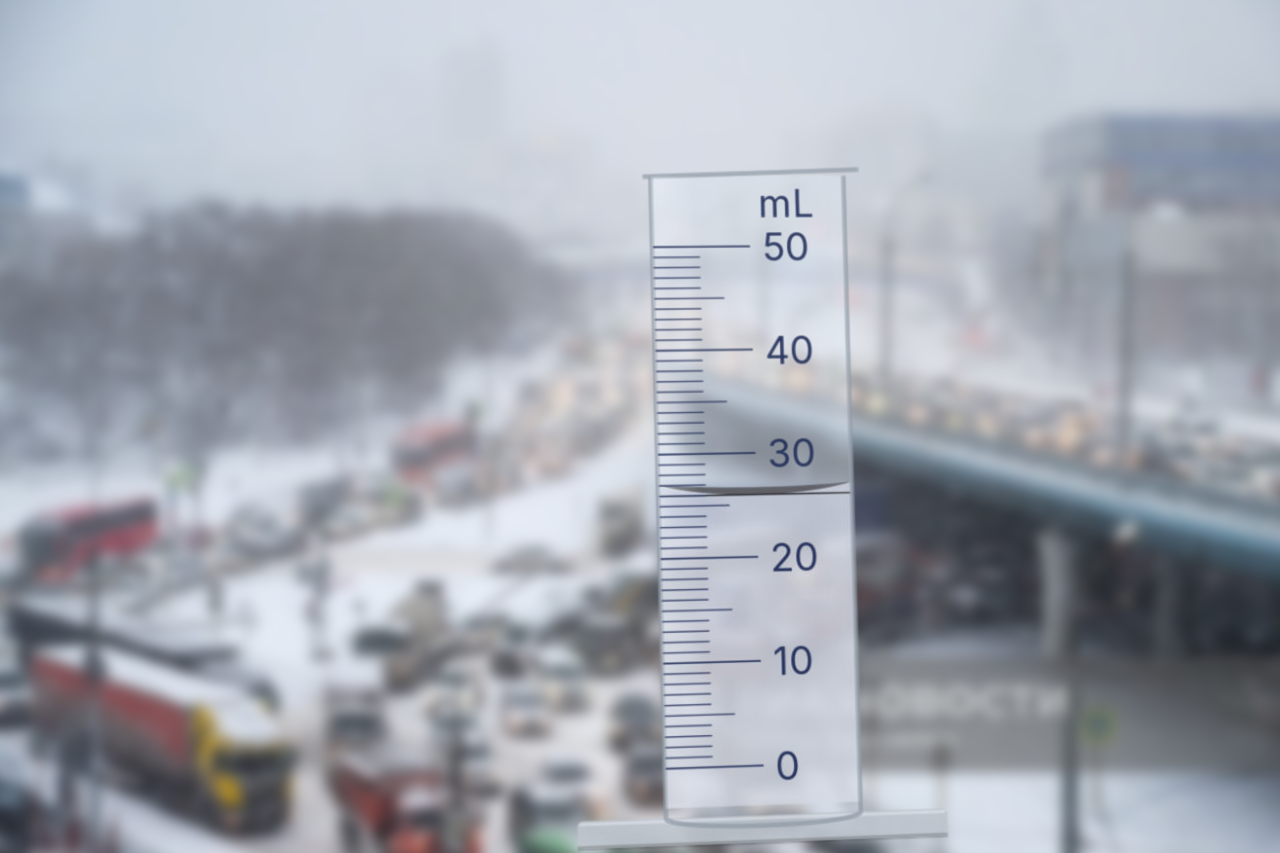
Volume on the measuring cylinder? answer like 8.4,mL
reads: 26,mL
